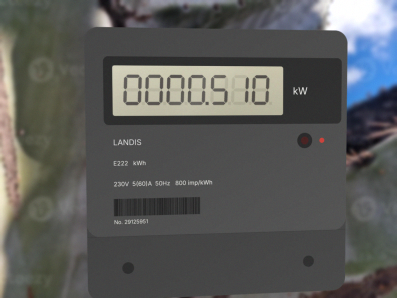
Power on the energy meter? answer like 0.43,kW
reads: 0.510,kW
